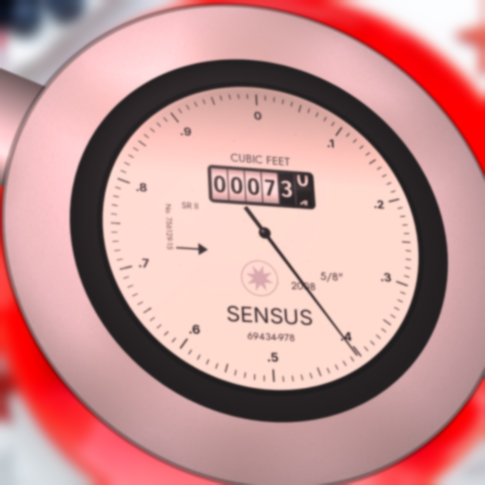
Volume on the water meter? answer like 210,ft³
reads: 730.40,ft³
